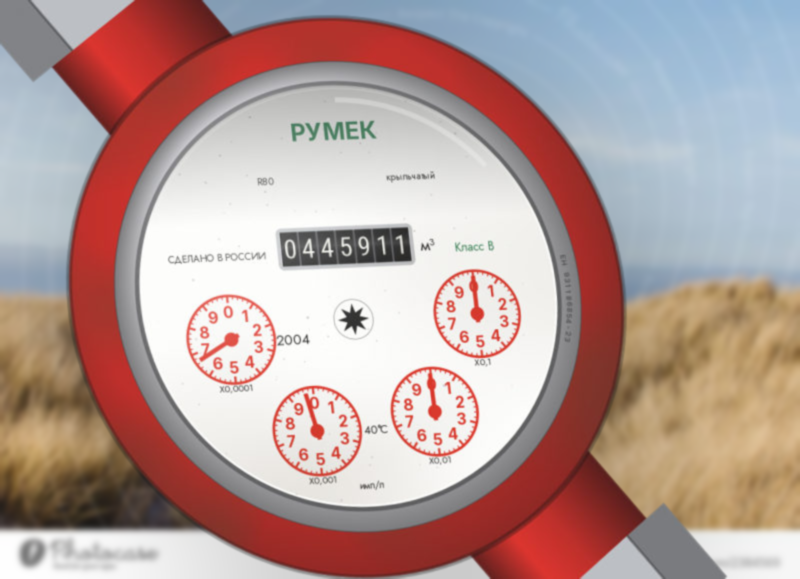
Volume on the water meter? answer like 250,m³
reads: 445910.9996,m³
